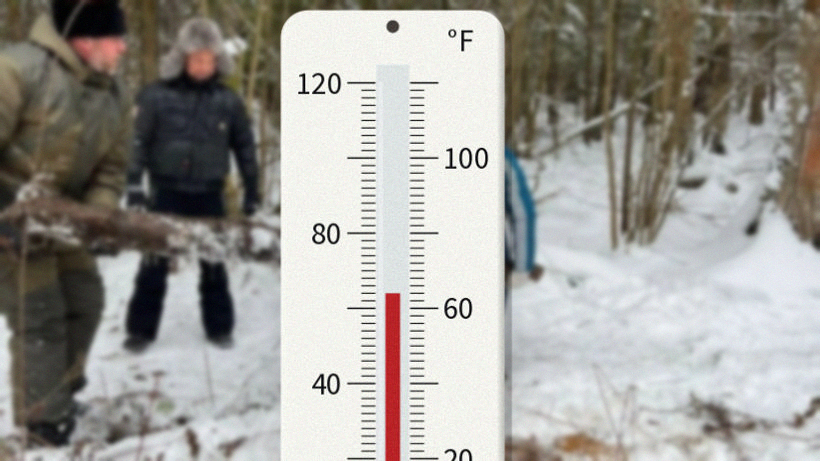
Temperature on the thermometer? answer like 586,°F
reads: 64,°F
